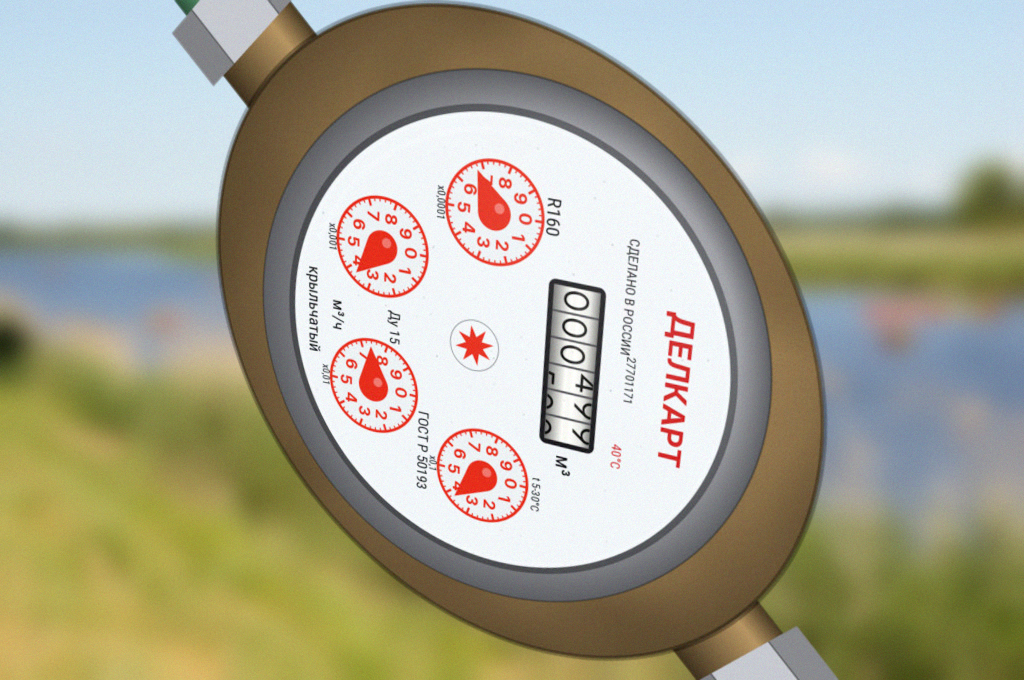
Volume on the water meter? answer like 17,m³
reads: 499.3736,m³
